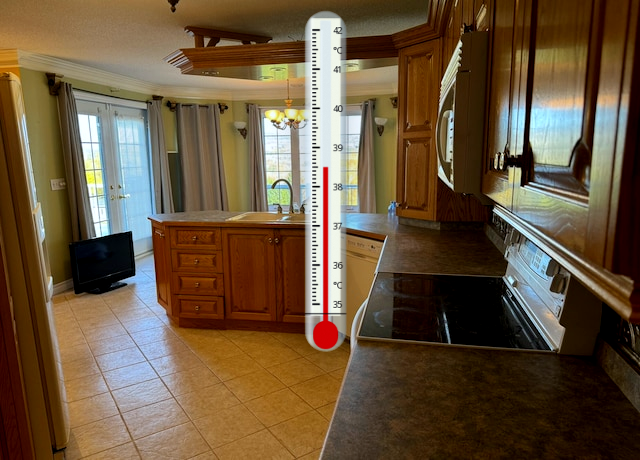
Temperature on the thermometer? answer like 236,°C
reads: 38.5,°C
